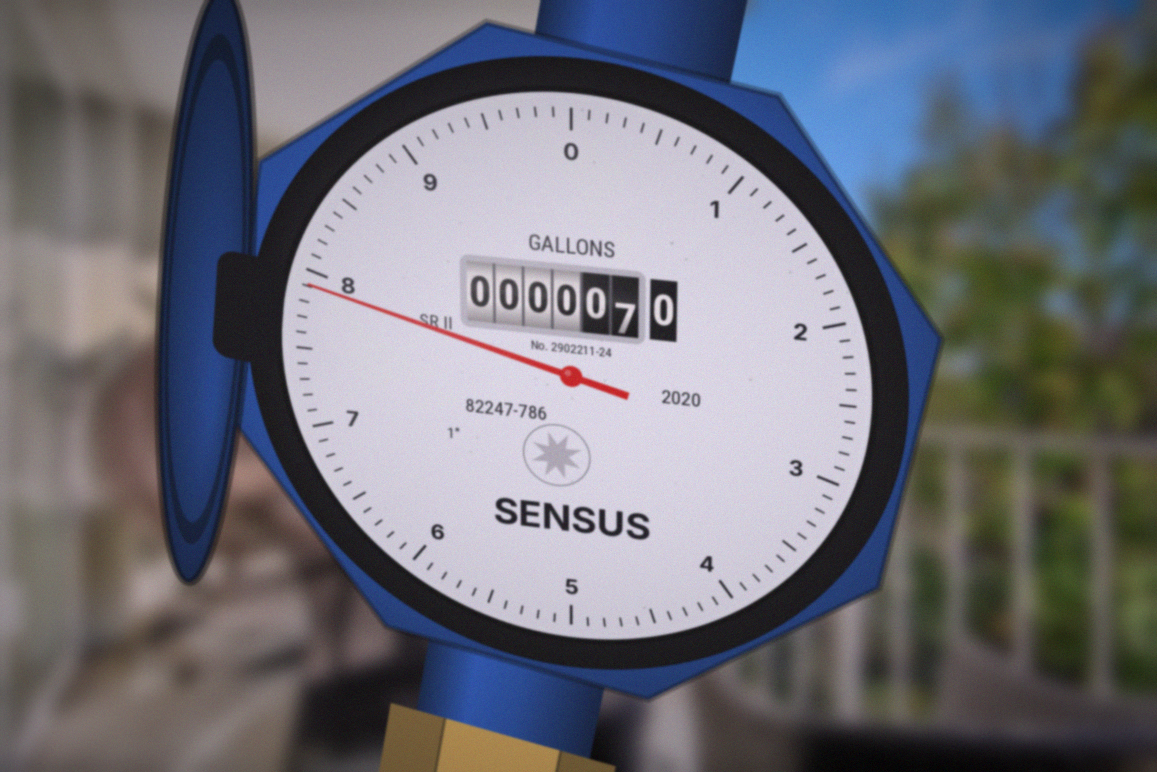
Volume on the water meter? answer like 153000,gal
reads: 67.9,gal
